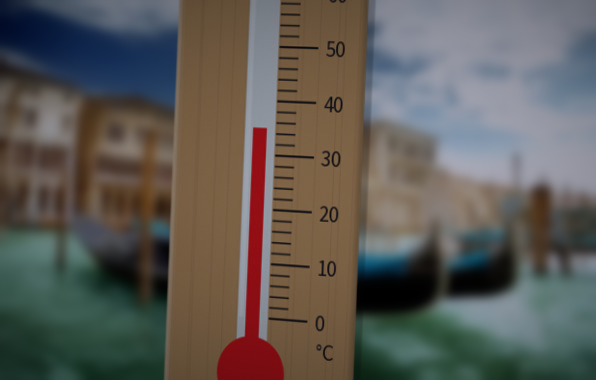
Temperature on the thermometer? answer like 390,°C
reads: 35,°C
